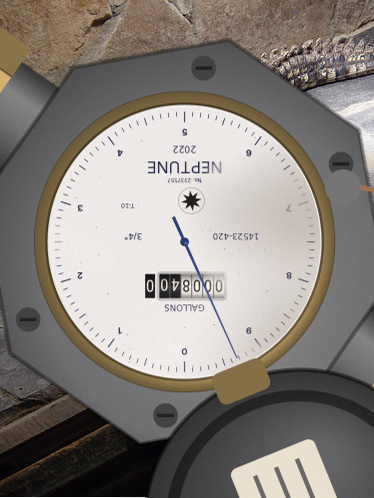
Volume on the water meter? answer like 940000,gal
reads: 8399.3,gal
